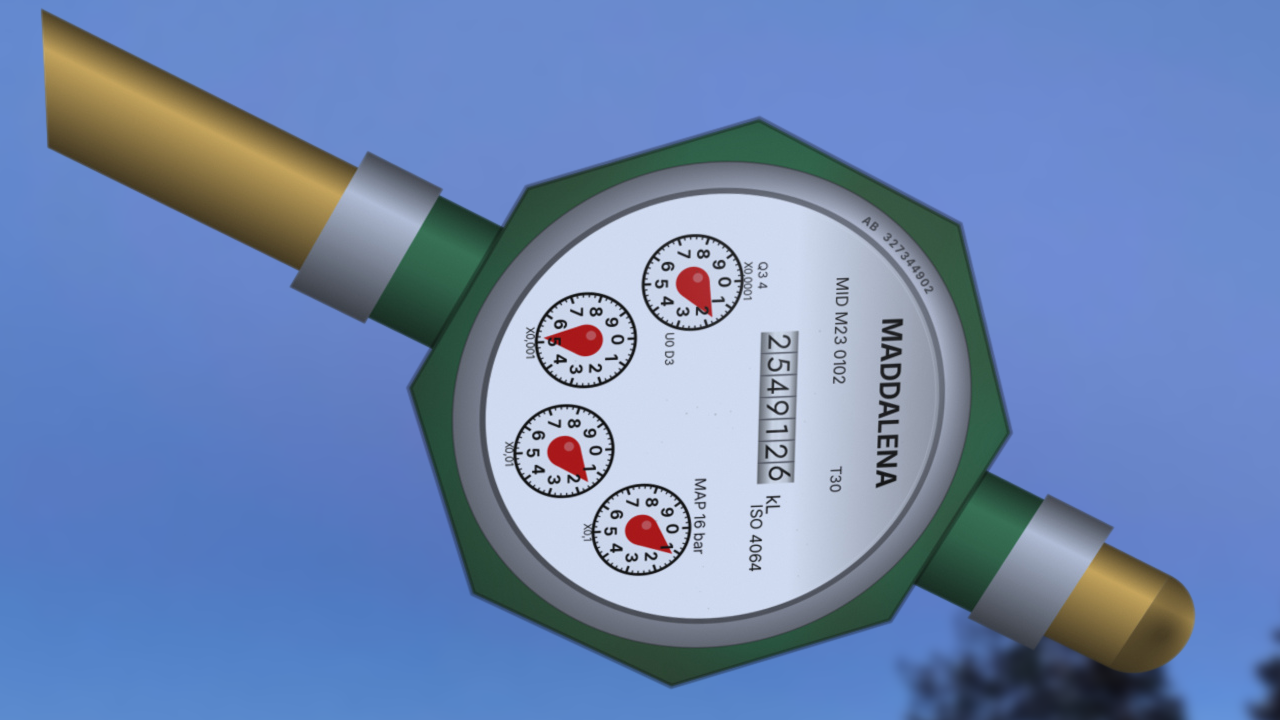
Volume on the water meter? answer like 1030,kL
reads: 2549126.1151,kL
